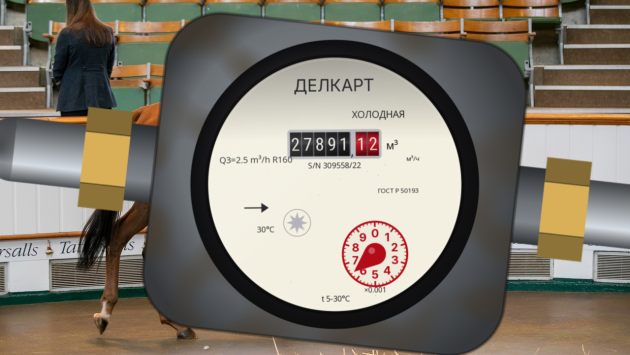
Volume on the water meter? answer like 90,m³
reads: 27891.126,m³
